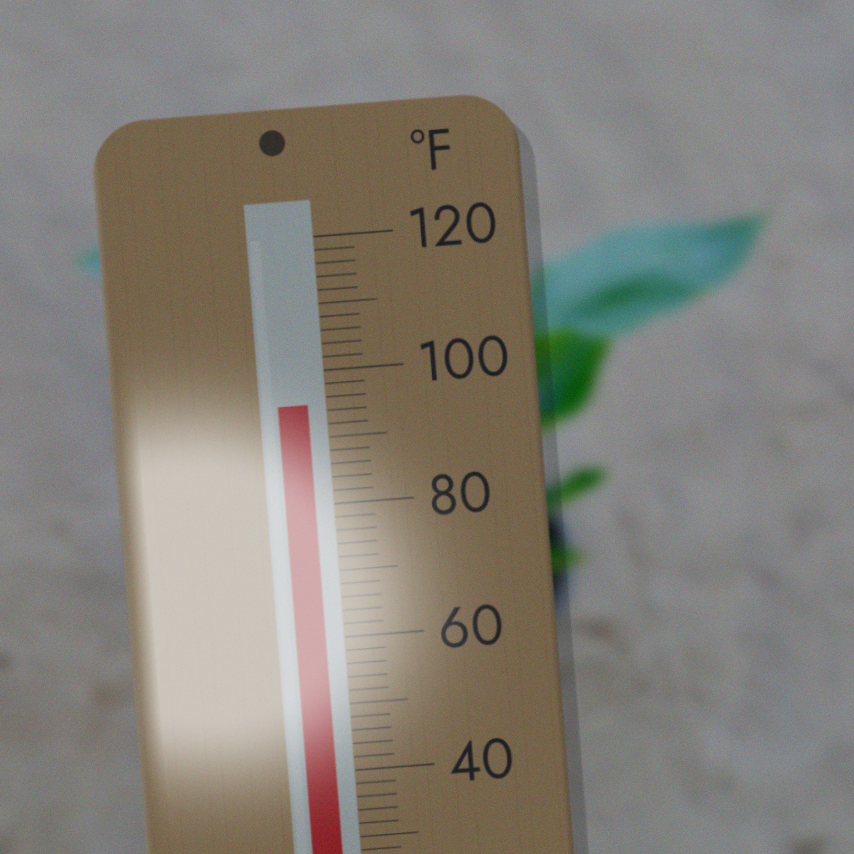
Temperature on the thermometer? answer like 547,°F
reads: 95,°F
